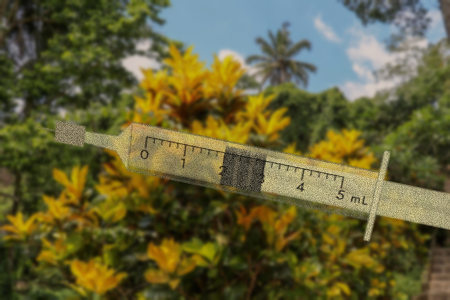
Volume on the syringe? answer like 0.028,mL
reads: 2,mL
